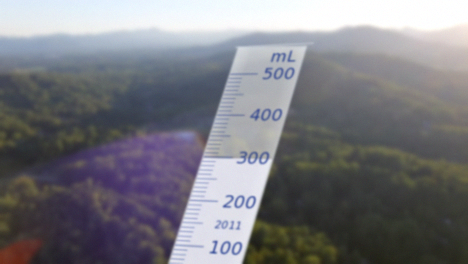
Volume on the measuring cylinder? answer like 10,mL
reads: 300,mL
